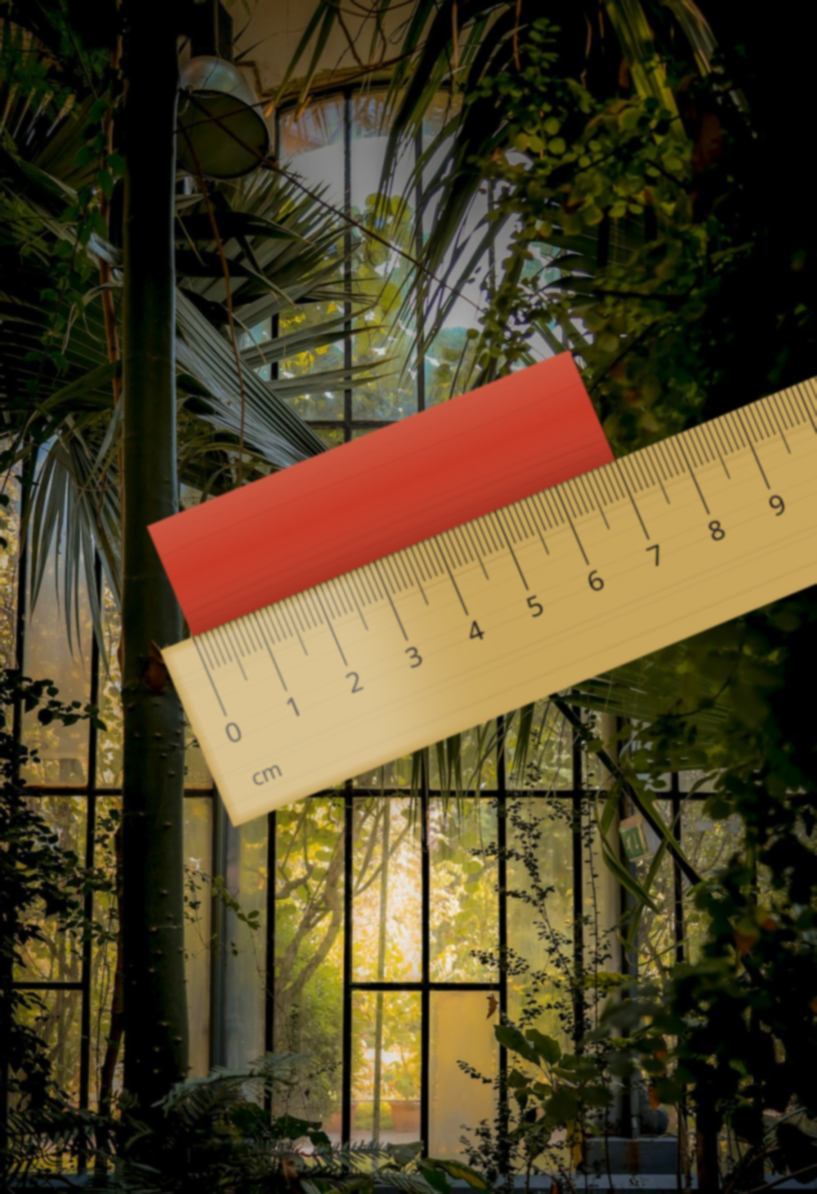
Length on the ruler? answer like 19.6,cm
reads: 7,cm
